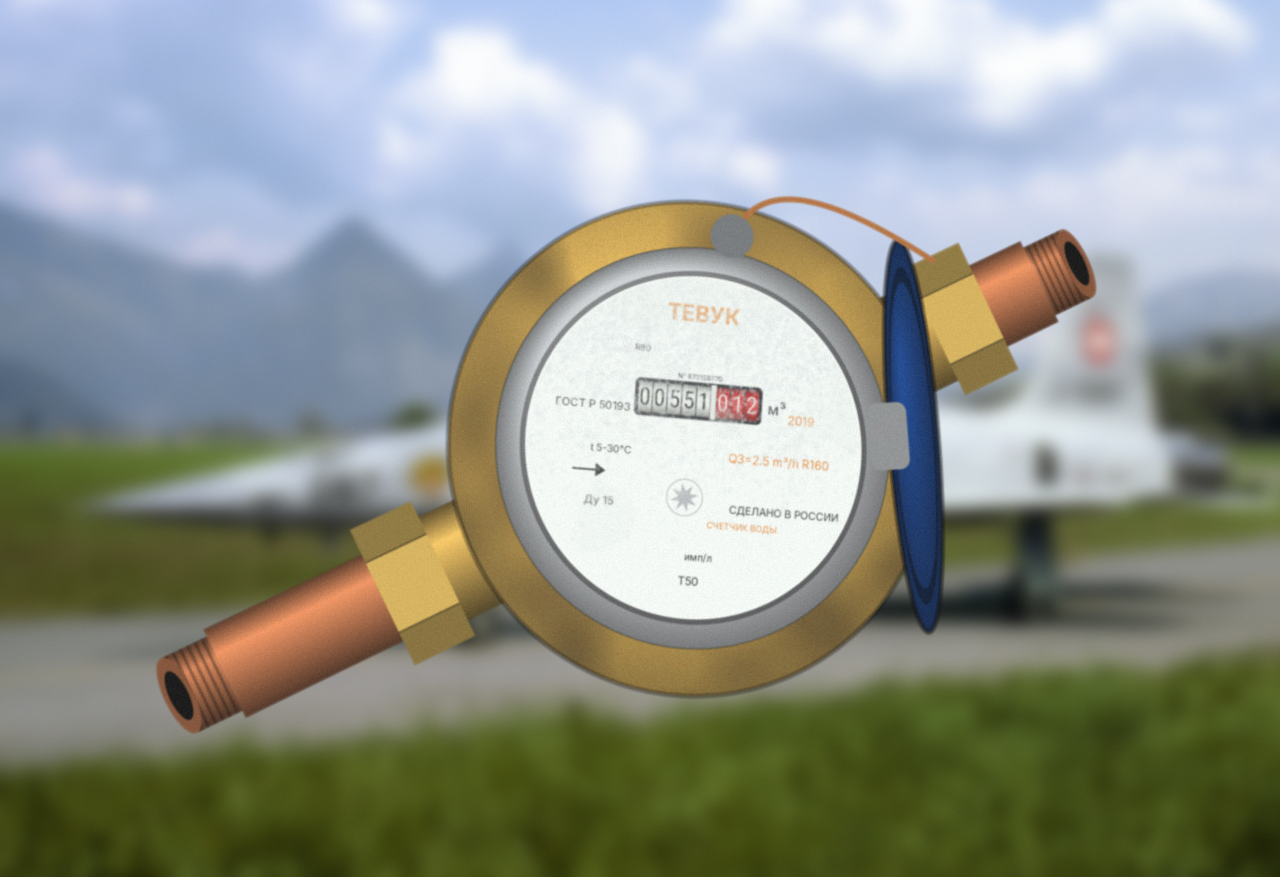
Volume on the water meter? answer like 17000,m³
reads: 551.012,m³
